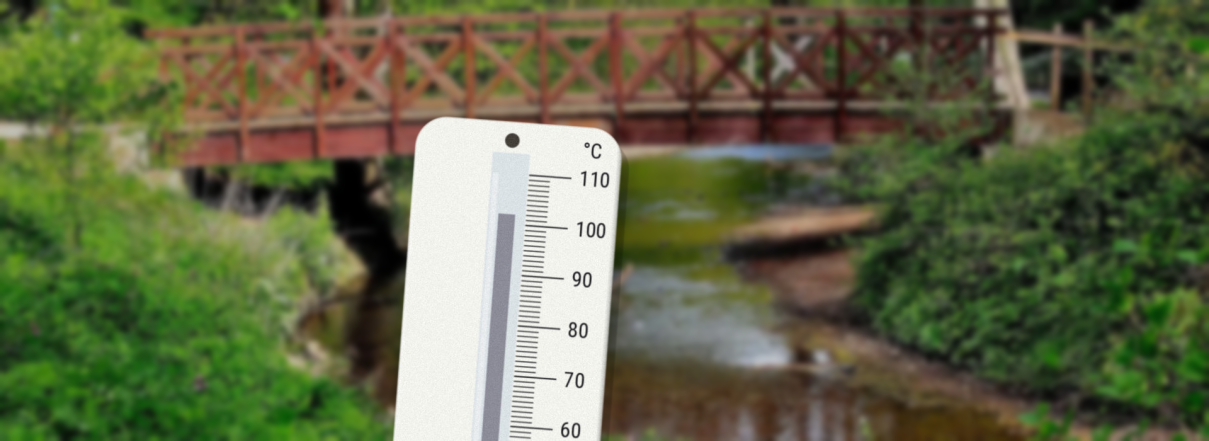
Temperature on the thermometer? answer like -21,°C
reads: 102,°C
